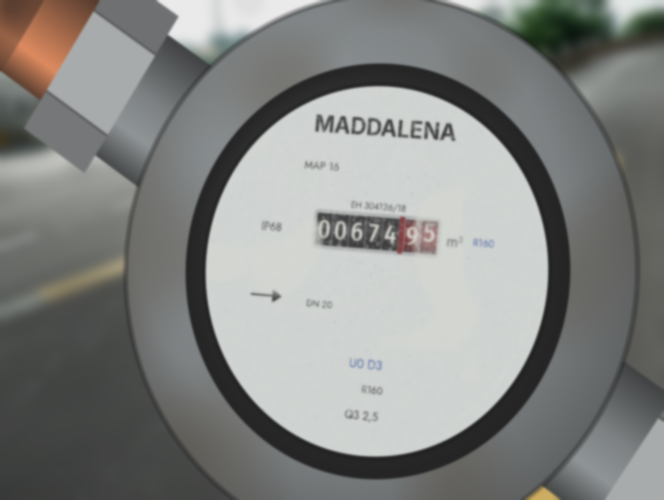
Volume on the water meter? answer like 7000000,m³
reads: 674.95,m³
